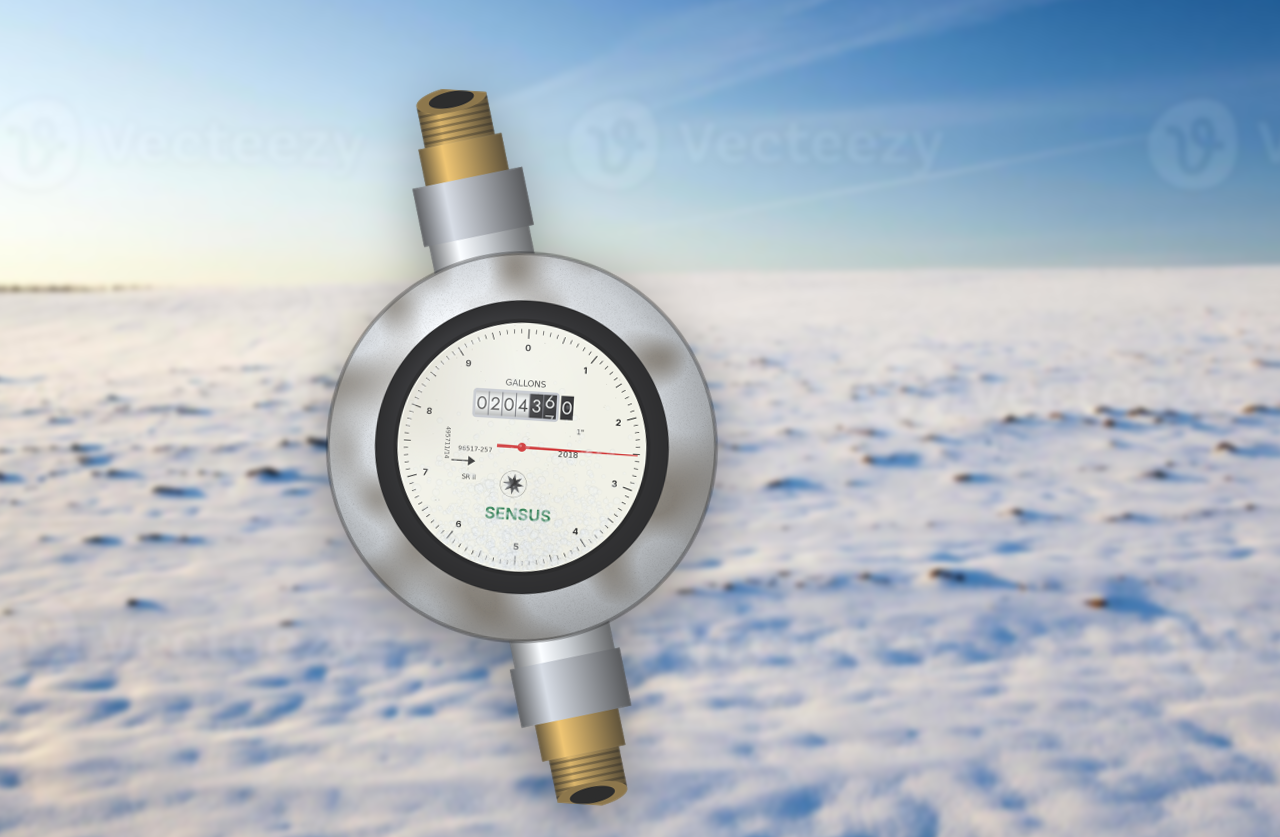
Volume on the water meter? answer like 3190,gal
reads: 204362.5,gal
